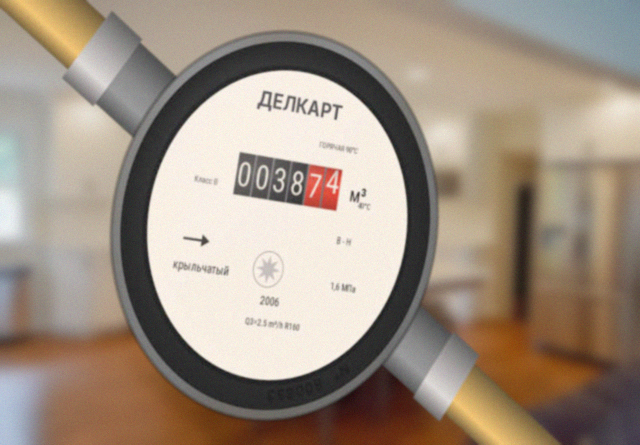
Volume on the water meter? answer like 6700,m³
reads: 38.74,m³
